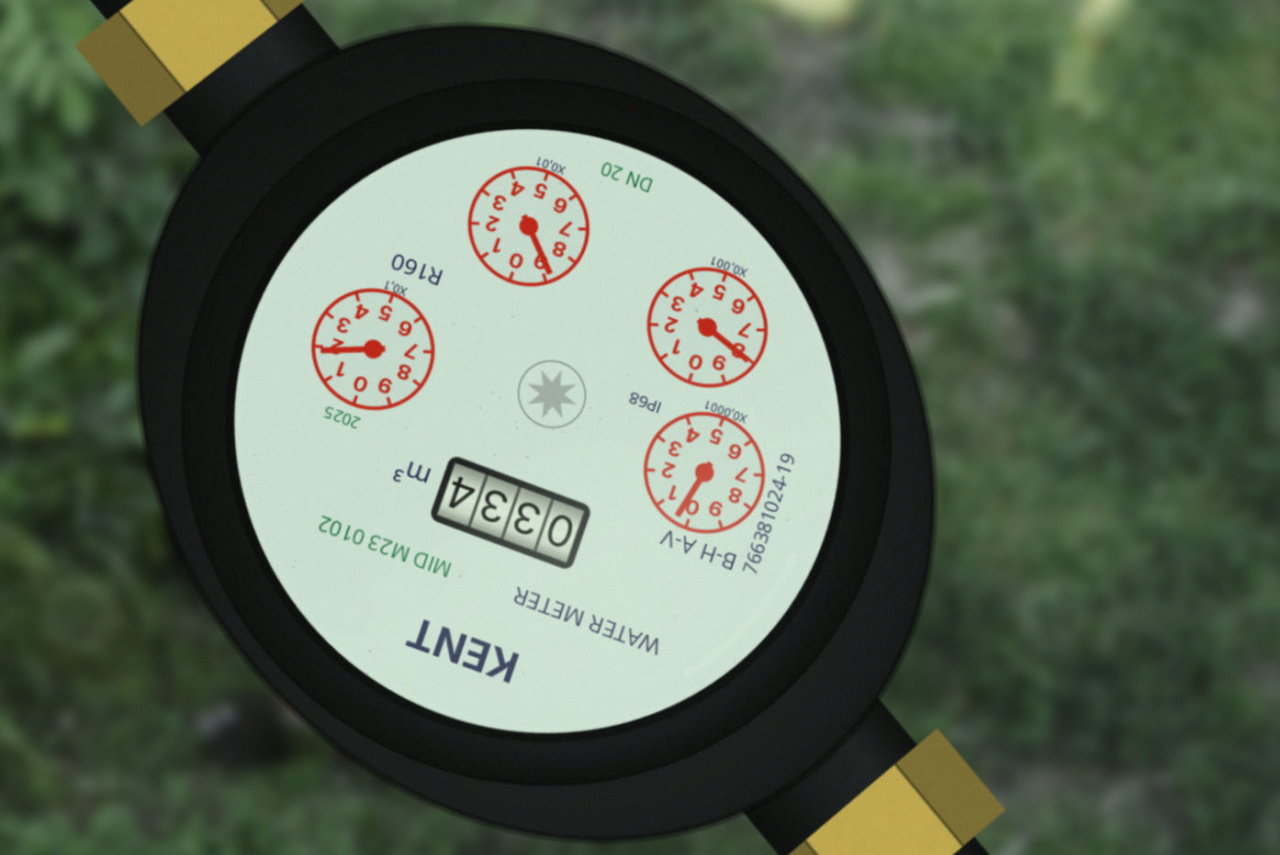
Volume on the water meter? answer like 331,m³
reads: 334.1880,m³
